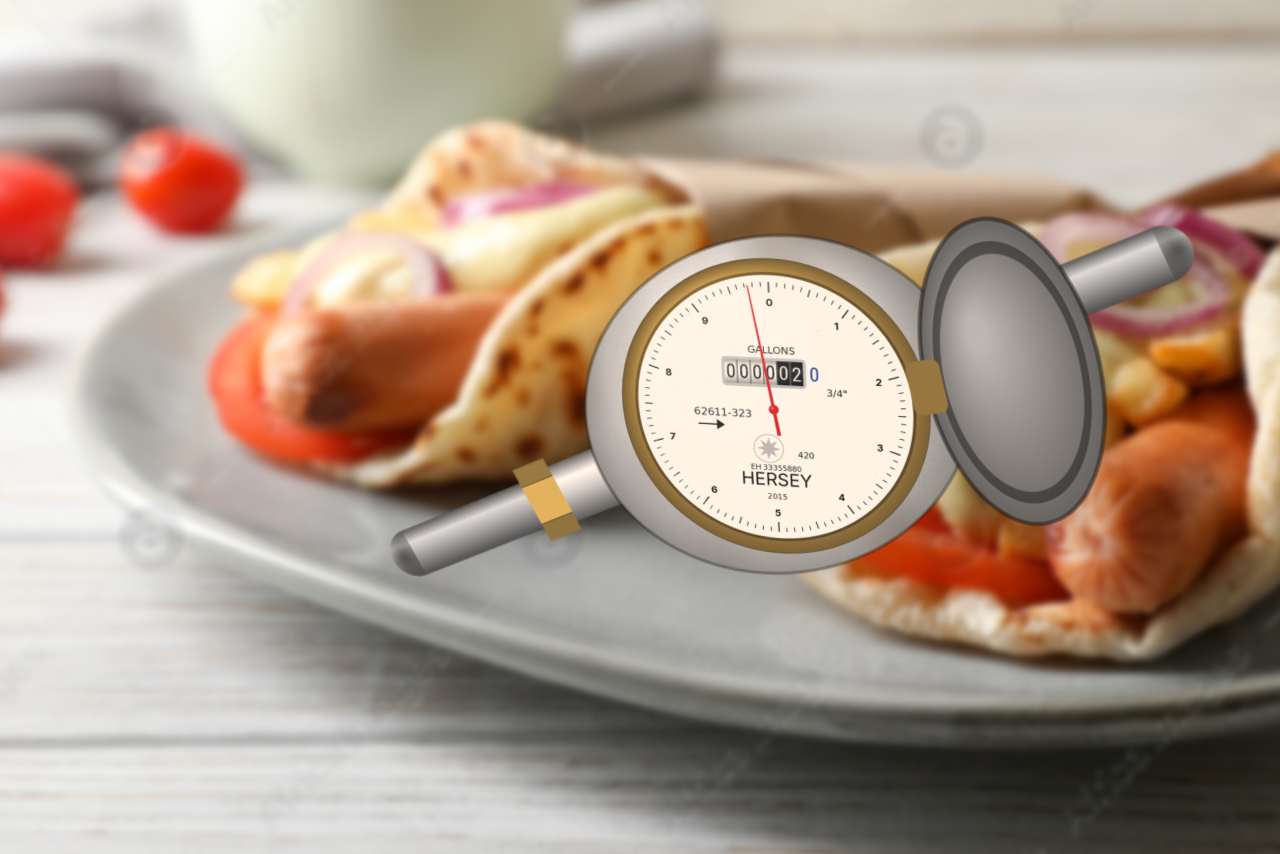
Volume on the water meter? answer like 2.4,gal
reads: 19.7,gal
